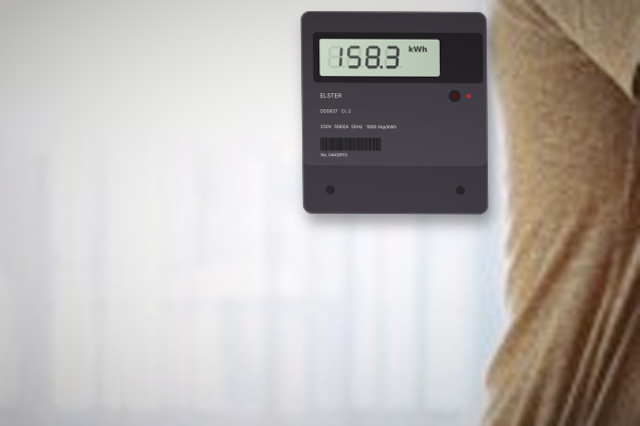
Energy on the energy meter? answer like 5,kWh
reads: 158.3,kWh
